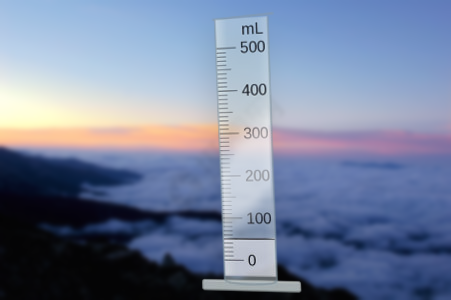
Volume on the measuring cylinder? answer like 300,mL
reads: 50,mL
